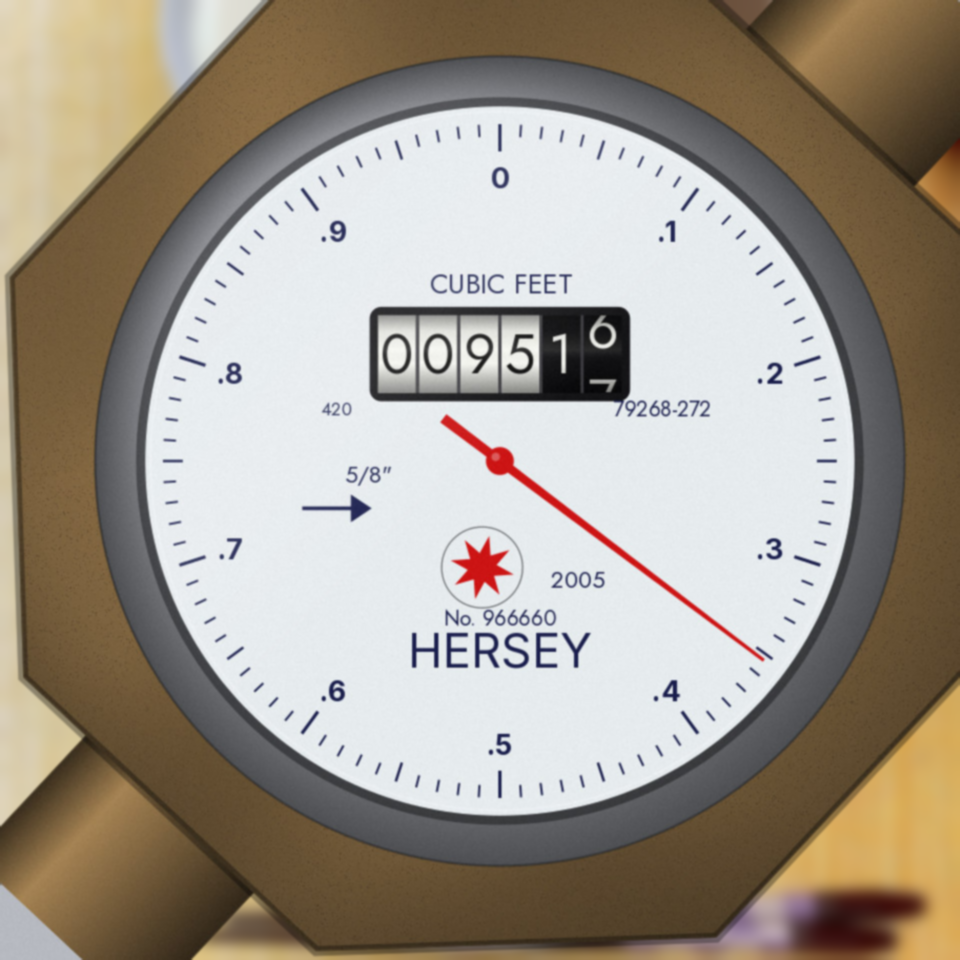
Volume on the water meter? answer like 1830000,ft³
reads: 9516.35,ft³
